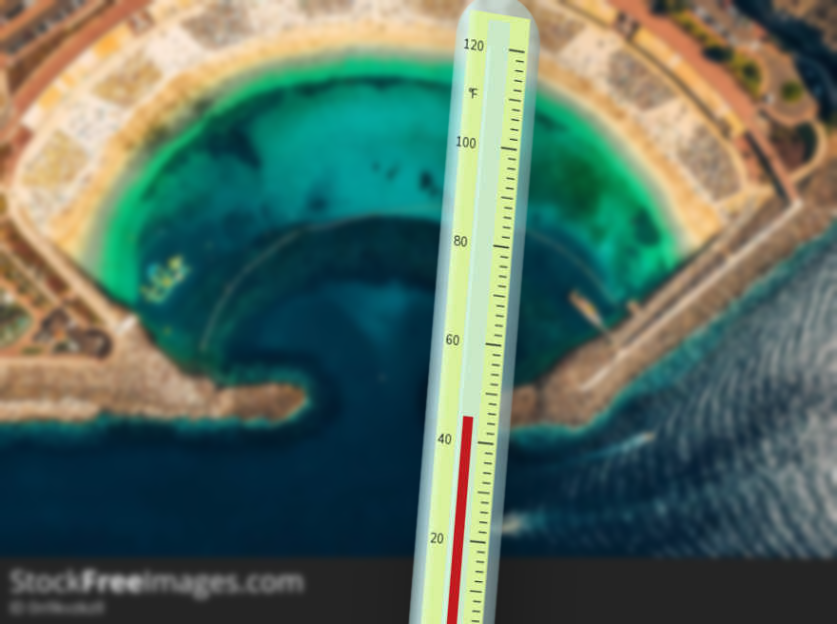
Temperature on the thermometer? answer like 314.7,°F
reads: 45,°F
